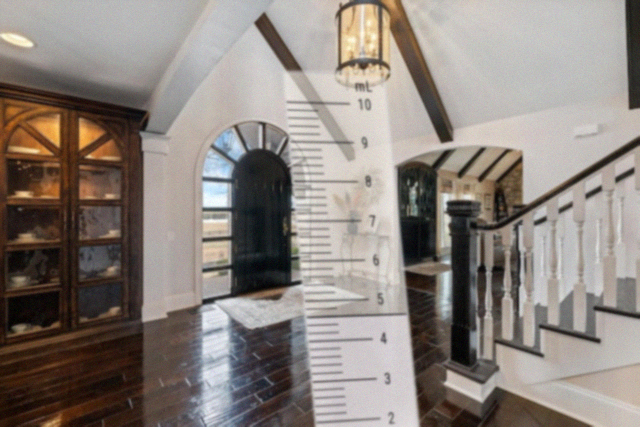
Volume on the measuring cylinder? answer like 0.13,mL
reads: 4.6,mL
